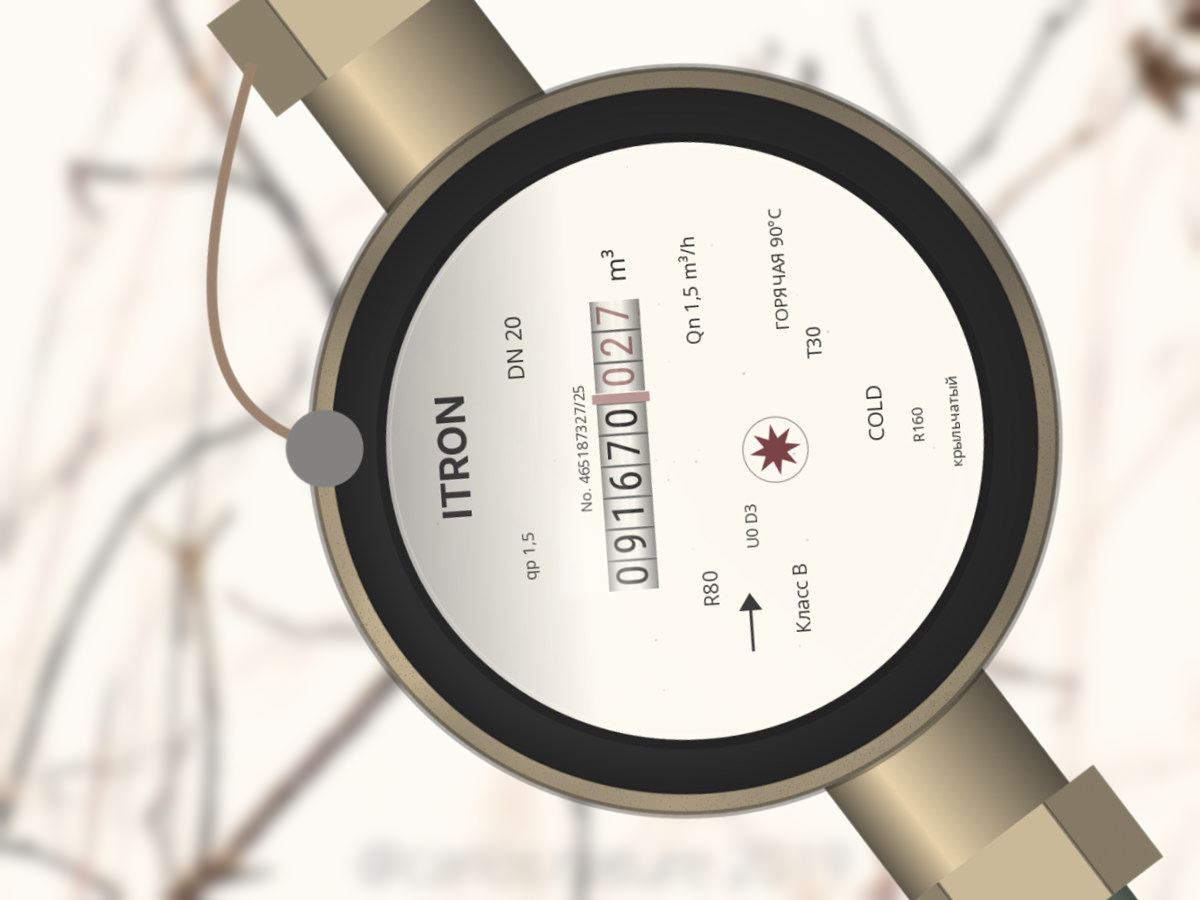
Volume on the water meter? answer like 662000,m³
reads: 91670.027,m³
